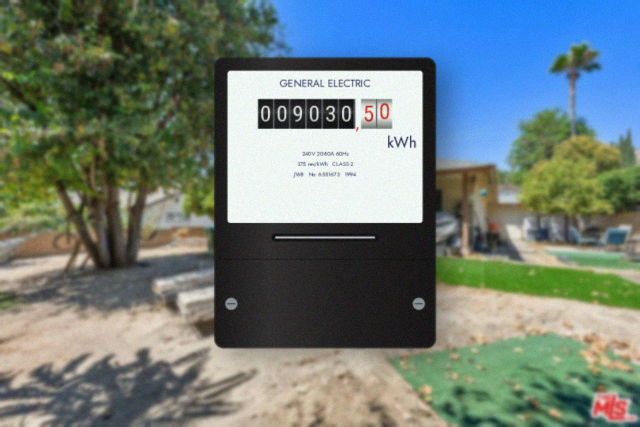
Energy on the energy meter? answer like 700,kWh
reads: 9030.50,kWh
